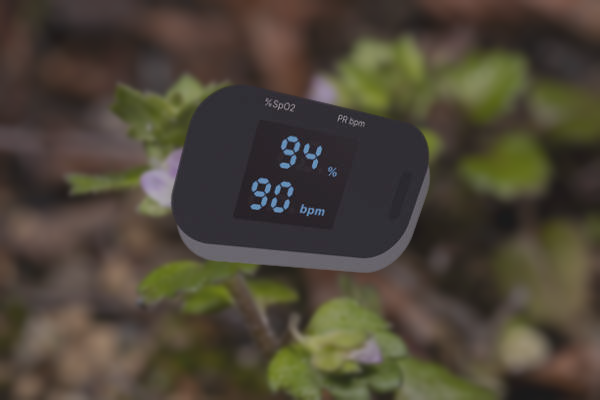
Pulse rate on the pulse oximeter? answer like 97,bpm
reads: 90,bpm
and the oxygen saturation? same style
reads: 94,%
